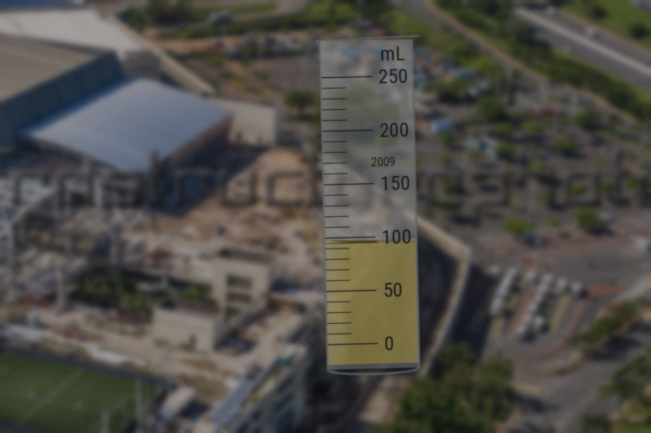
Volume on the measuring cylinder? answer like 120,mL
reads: 95,mL
